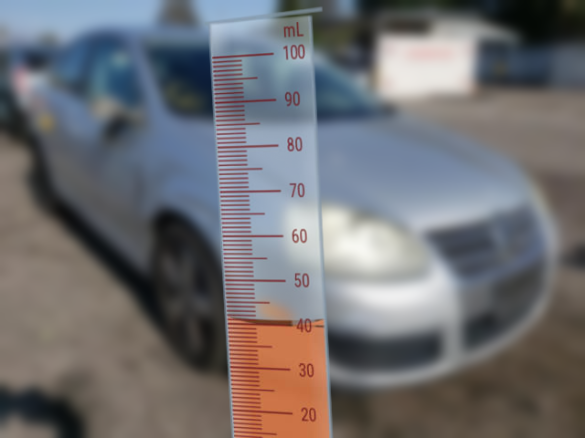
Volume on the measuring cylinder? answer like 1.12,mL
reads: 40,mL
